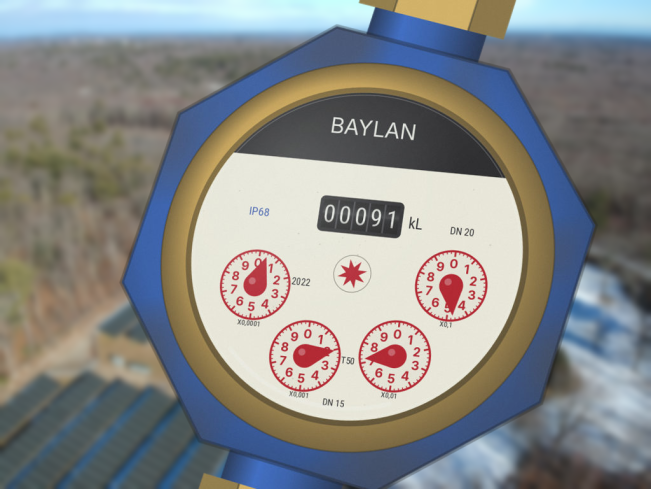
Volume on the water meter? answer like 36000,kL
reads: 91.4720,kL
